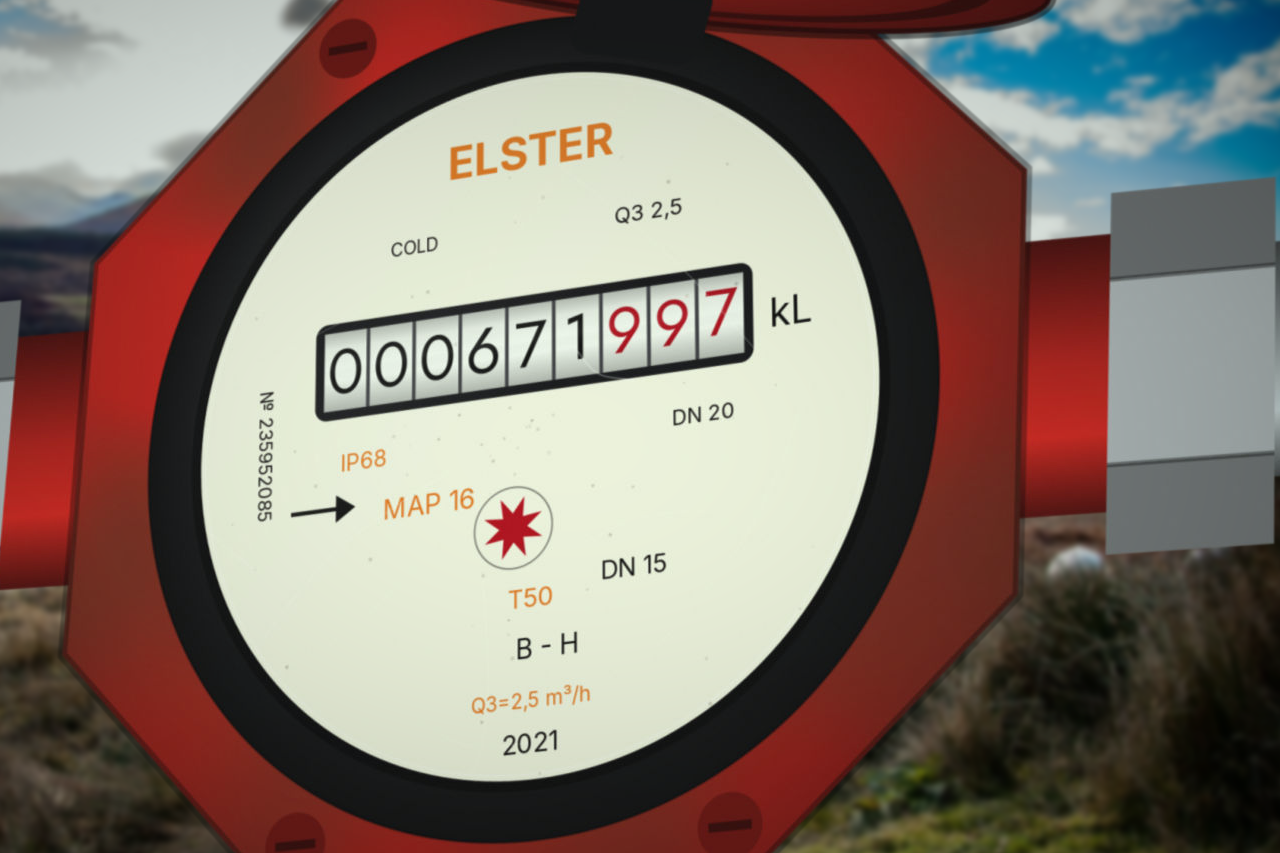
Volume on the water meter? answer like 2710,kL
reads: 671.997,kL
